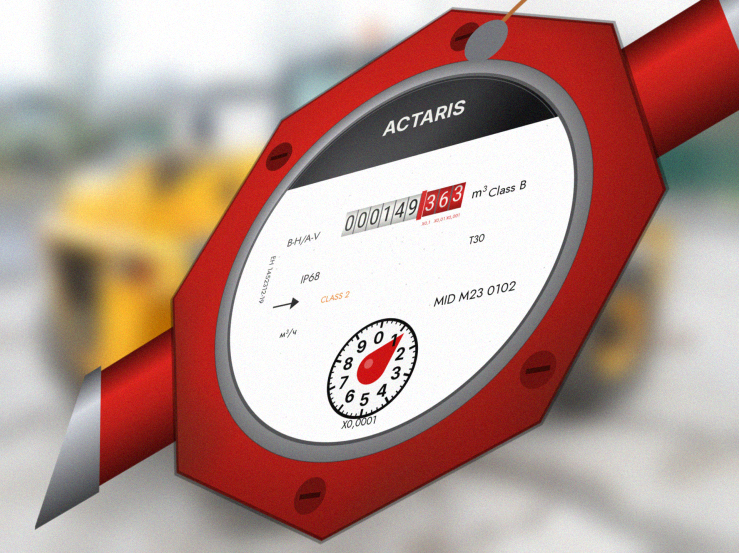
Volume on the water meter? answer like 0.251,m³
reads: 149.3631,m³
